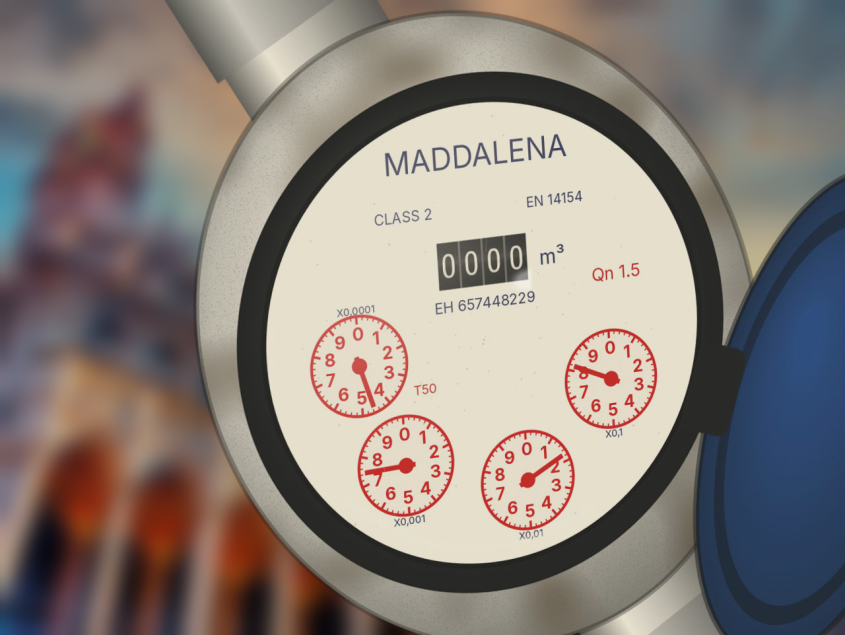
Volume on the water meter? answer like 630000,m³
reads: 0.8174,m³
